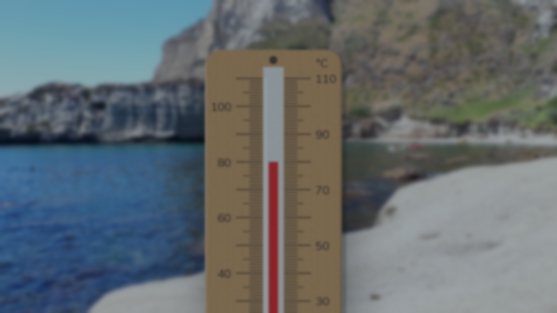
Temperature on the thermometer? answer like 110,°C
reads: 80,°C
